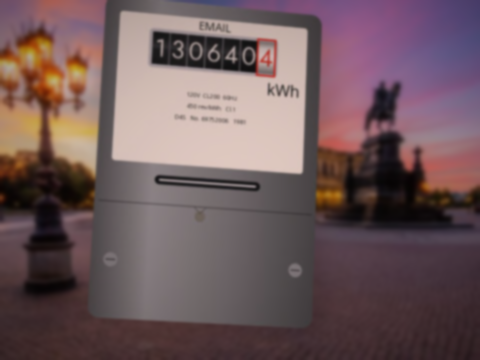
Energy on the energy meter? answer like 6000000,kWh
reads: 130640.4,kWh
